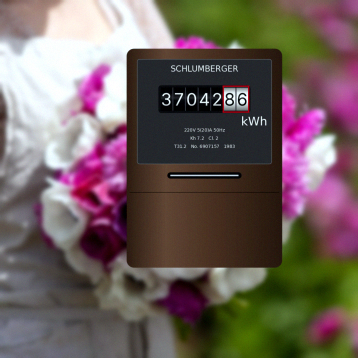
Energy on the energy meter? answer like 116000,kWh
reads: 37042.86,kWh
